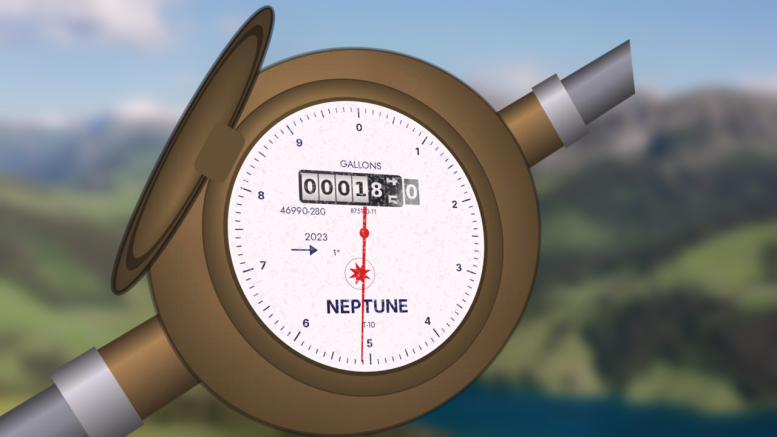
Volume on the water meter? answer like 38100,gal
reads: 1845.1,gal
